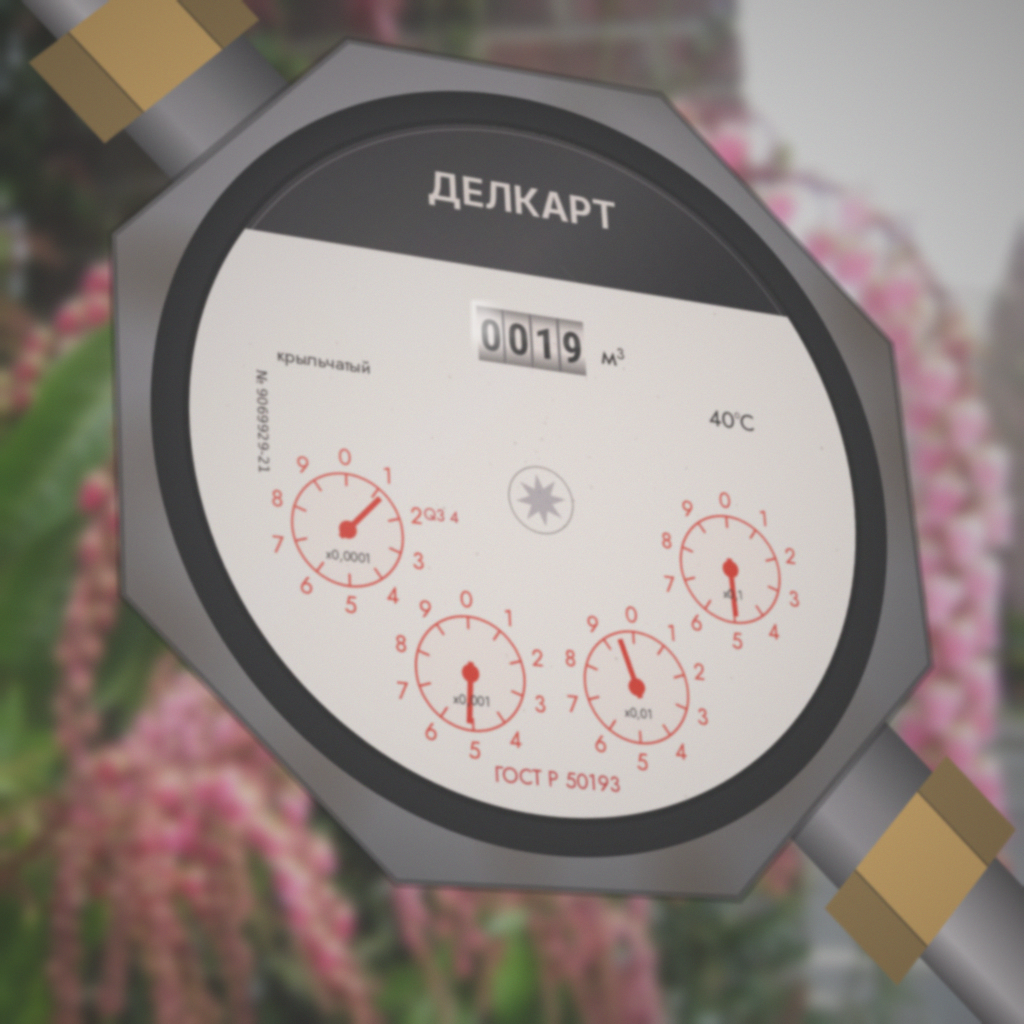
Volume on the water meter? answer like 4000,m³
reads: 19.4951,m³
